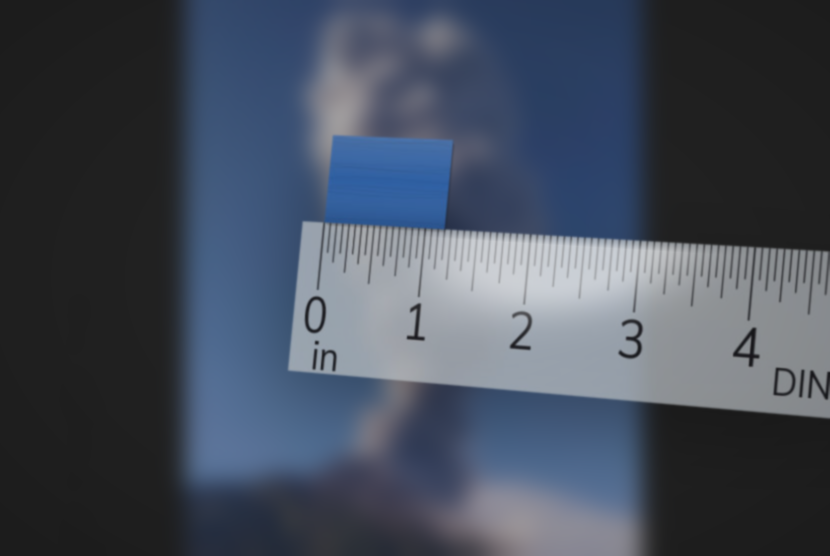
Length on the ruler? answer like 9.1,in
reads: 1.1875,in
